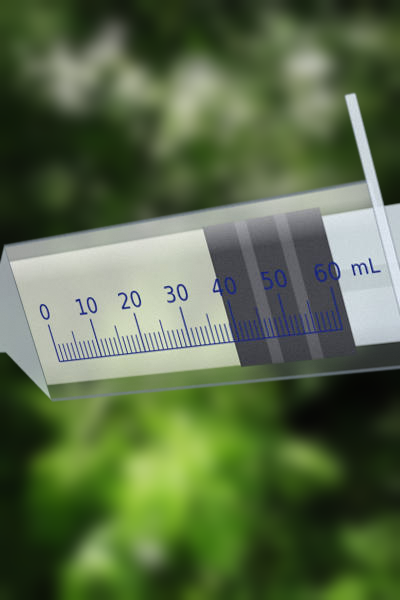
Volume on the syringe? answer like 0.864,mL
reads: 39,mL
